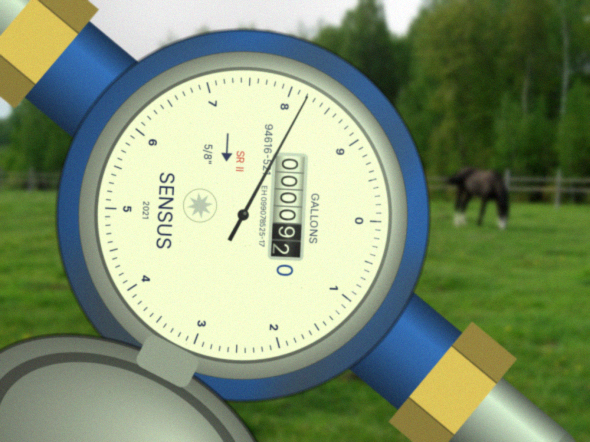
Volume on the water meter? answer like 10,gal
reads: 918.2,gal
